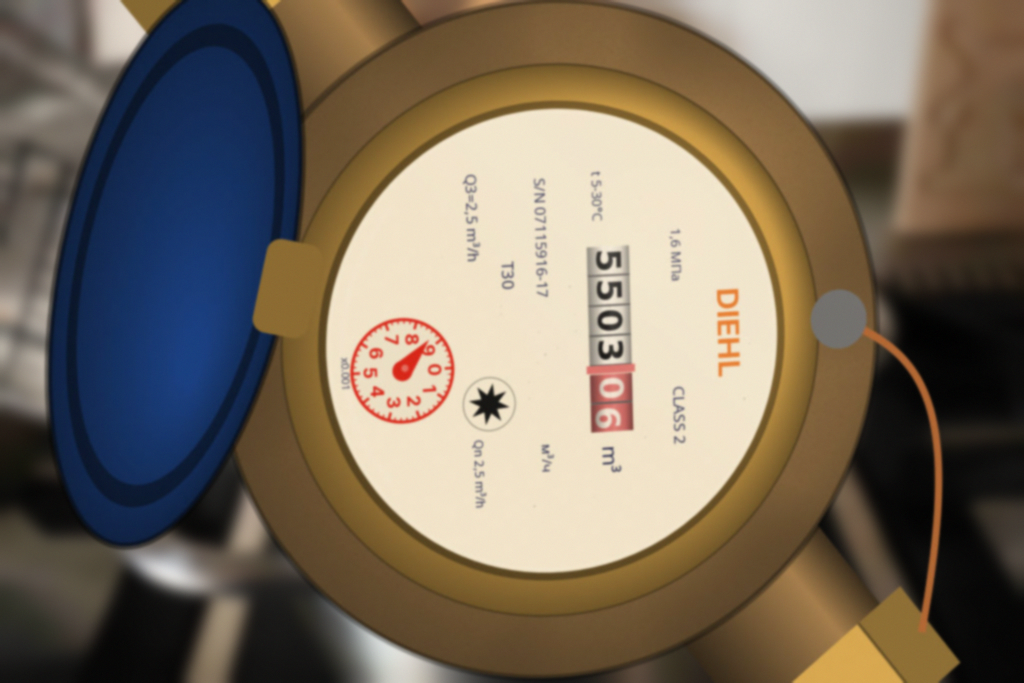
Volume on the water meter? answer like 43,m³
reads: 5503.058,m³
